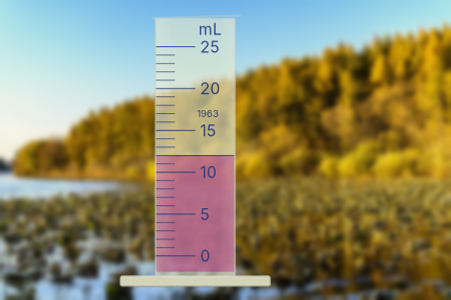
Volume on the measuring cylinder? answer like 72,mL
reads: 12,mL
